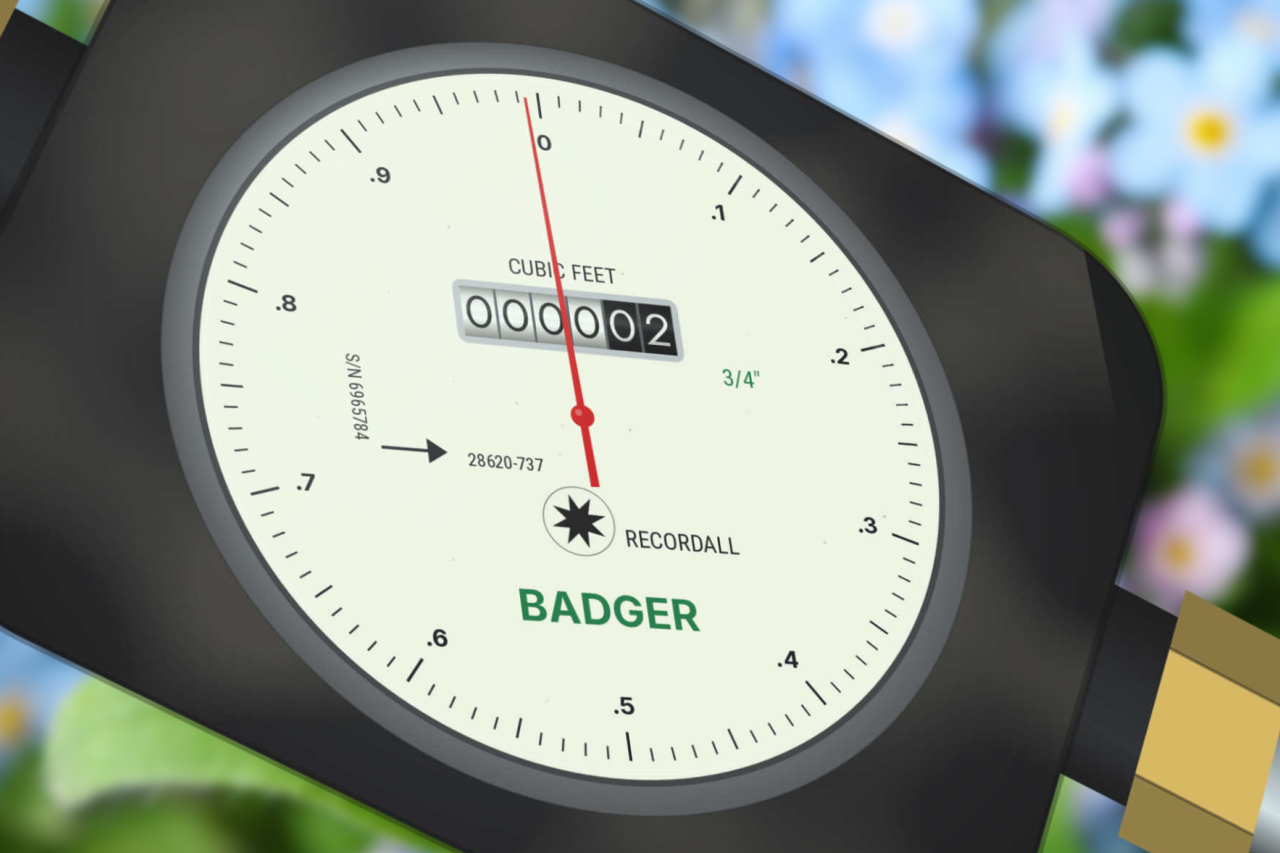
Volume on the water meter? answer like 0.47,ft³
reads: 1.99,ft³
